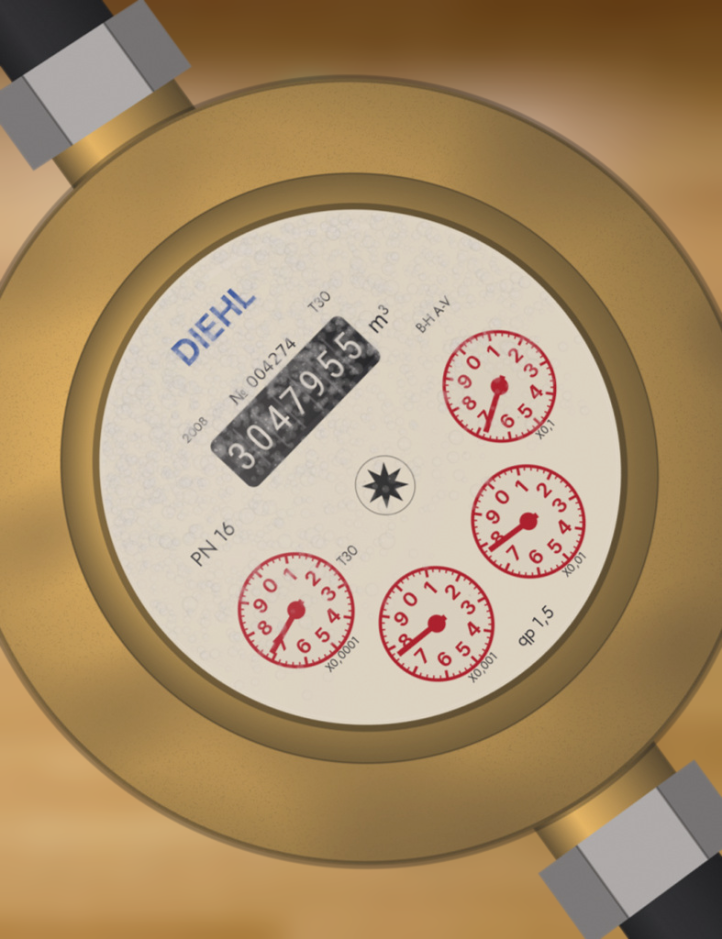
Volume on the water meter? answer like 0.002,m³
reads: 3047955.6777,m³
